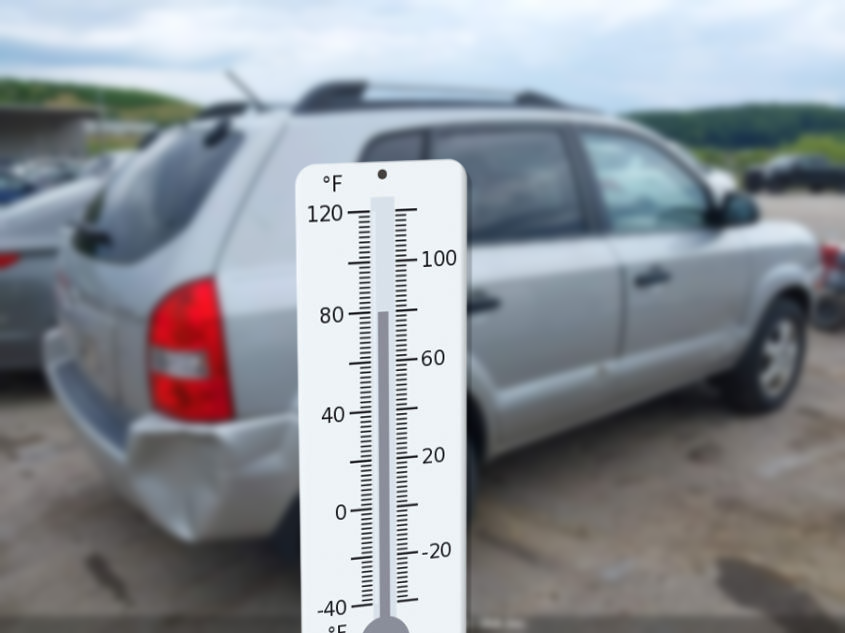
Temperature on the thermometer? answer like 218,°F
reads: 80,°F
